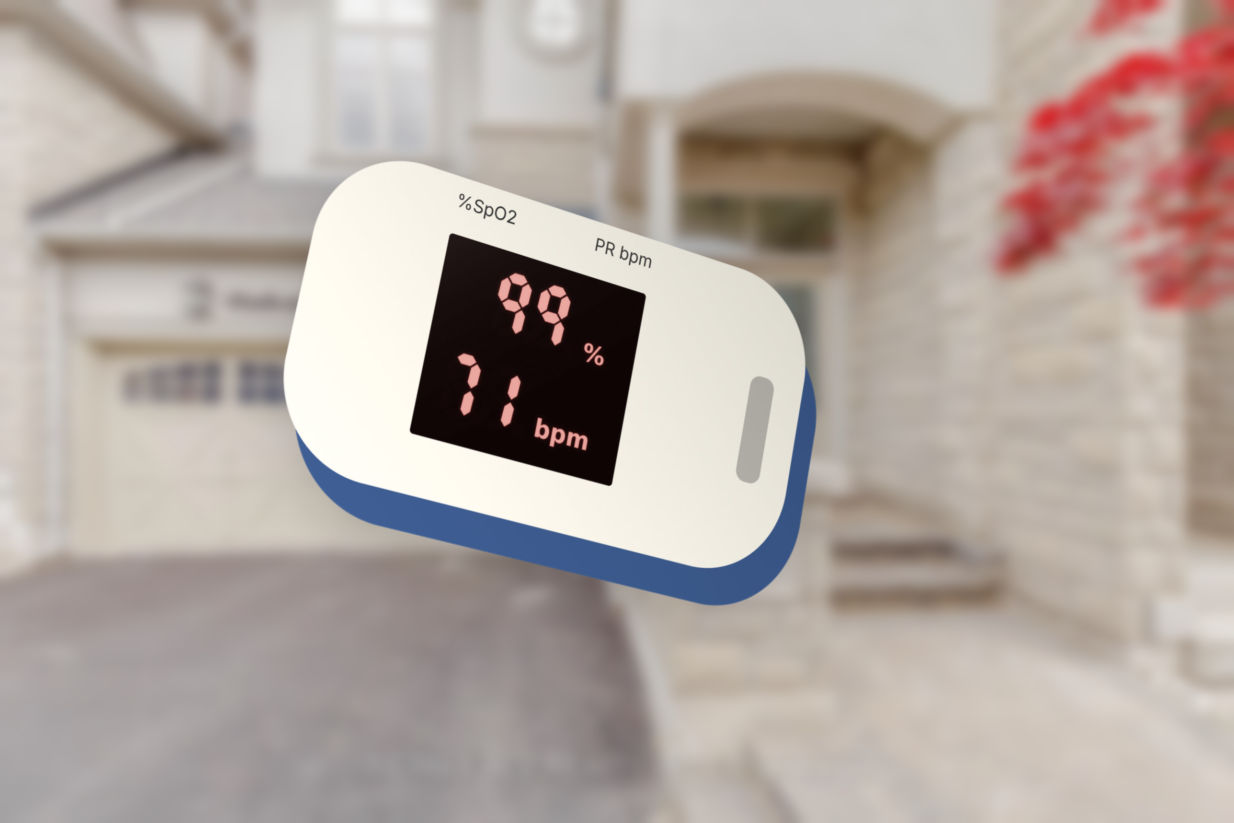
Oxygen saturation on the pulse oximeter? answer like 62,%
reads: 99,%
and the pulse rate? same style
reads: 71,bpm
